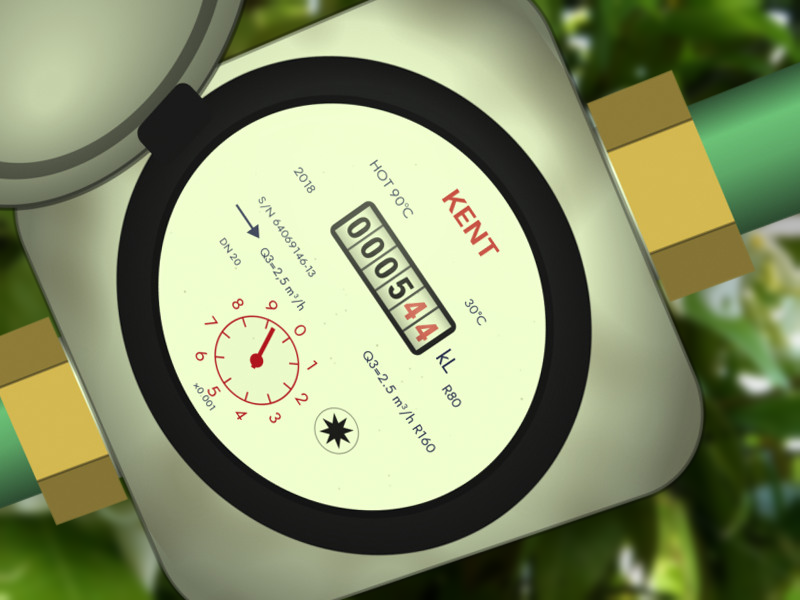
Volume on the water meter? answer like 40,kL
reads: 5.439,kL
